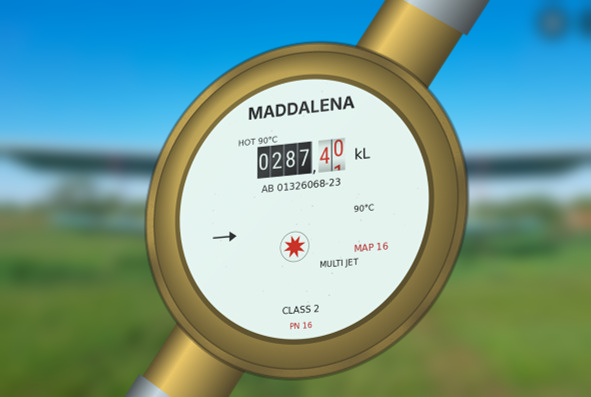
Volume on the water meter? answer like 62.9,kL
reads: 287.40,kL
